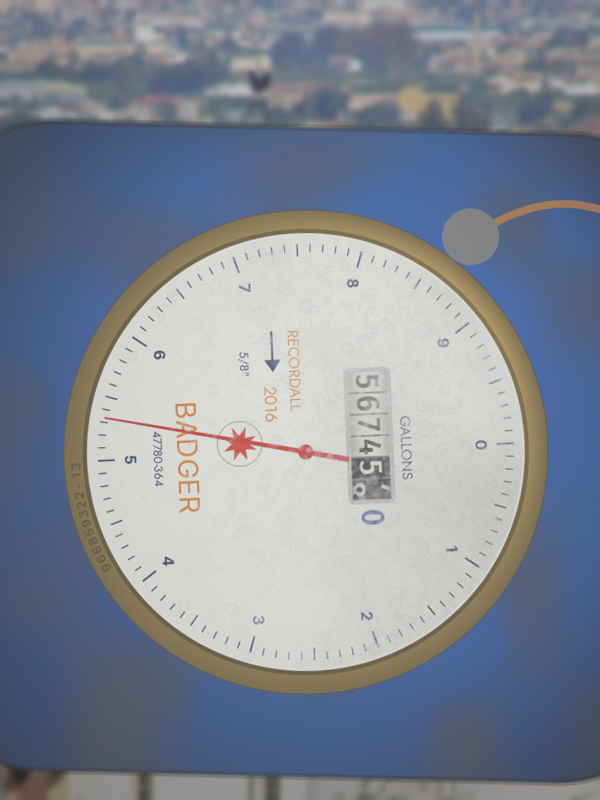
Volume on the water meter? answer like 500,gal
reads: 5674575.3,gal
